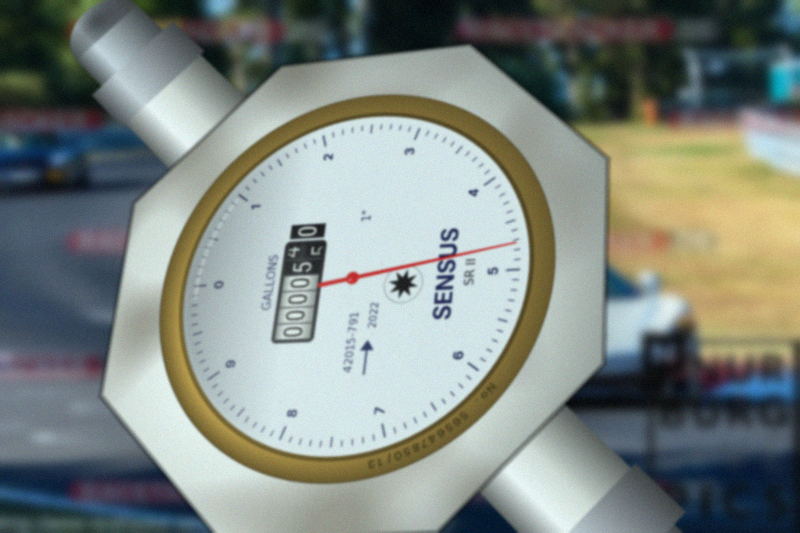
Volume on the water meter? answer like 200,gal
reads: 544.7,gal
